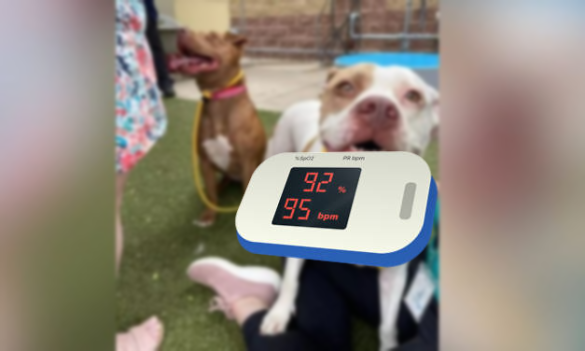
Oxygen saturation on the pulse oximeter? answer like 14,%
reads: 92,%
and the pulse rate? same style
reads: 95,bpm
